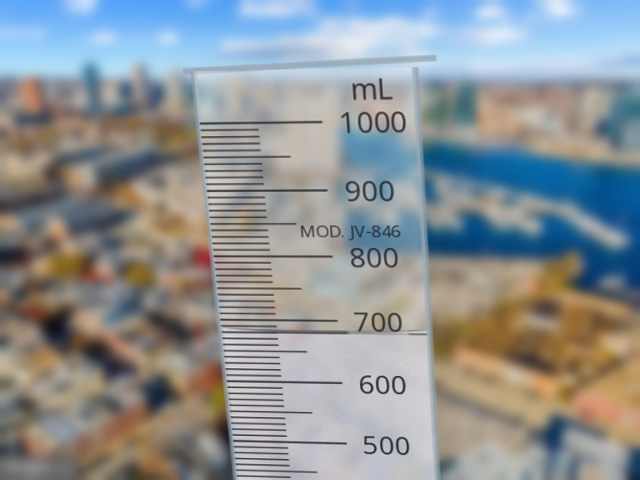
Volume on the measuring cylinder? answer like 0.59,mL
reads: 680,mL
